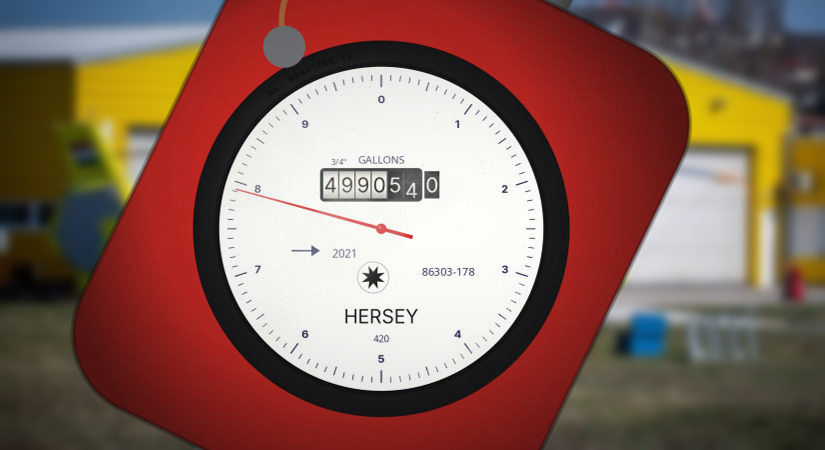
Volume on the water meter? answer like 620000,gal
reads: 4990537.9,gal
